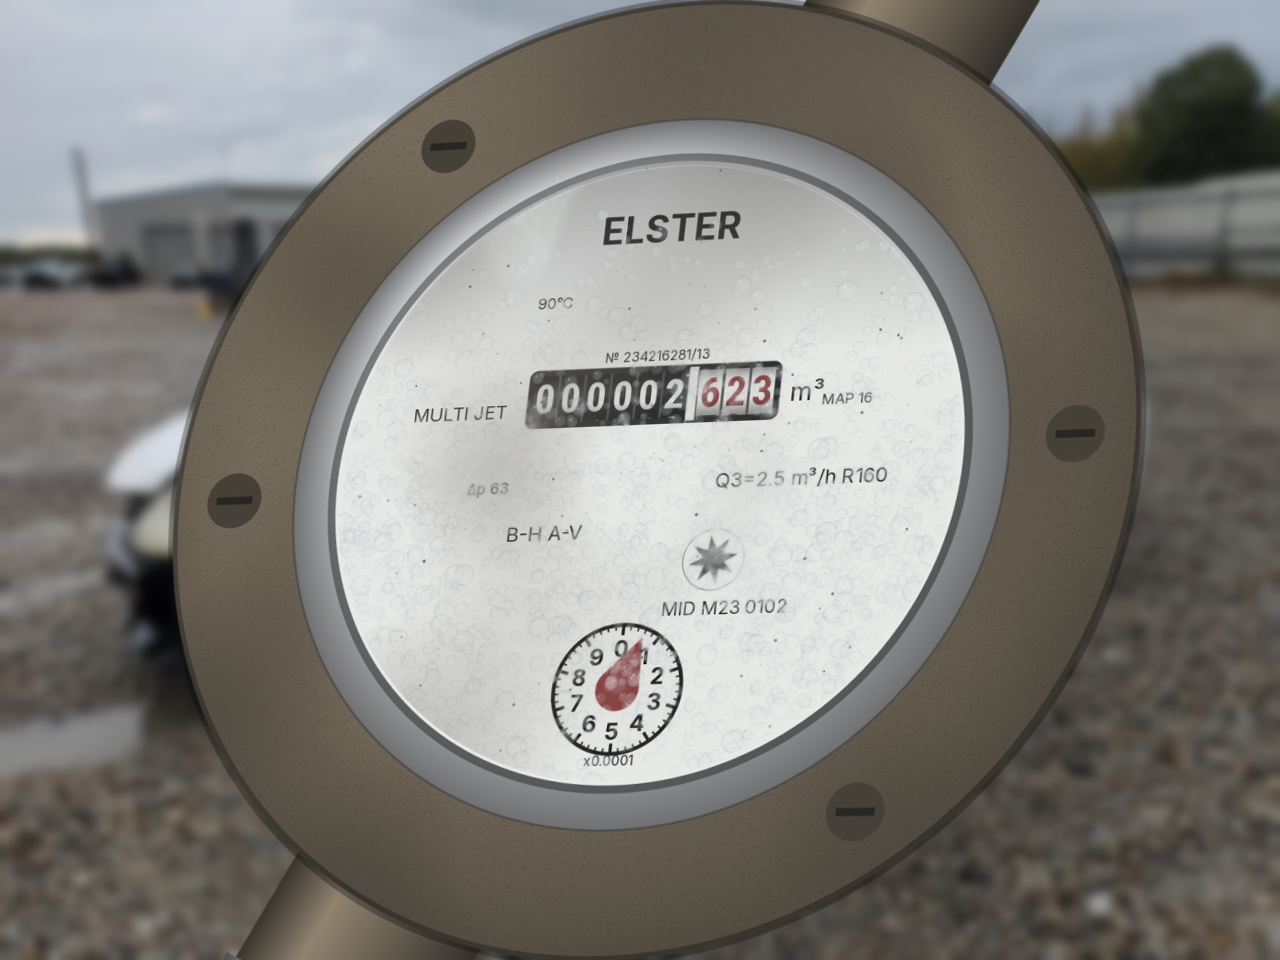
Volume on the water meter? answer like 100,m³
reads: 2.6230,m³
